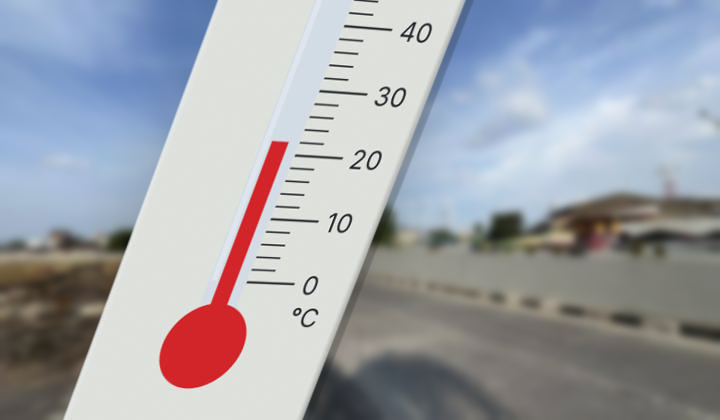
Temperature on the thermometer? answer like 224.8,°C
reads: 22,°C
